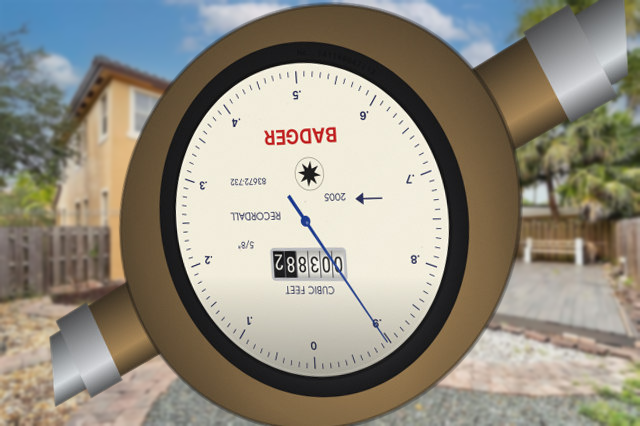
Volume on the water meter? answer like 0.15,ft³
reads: 3881.90,ft³
